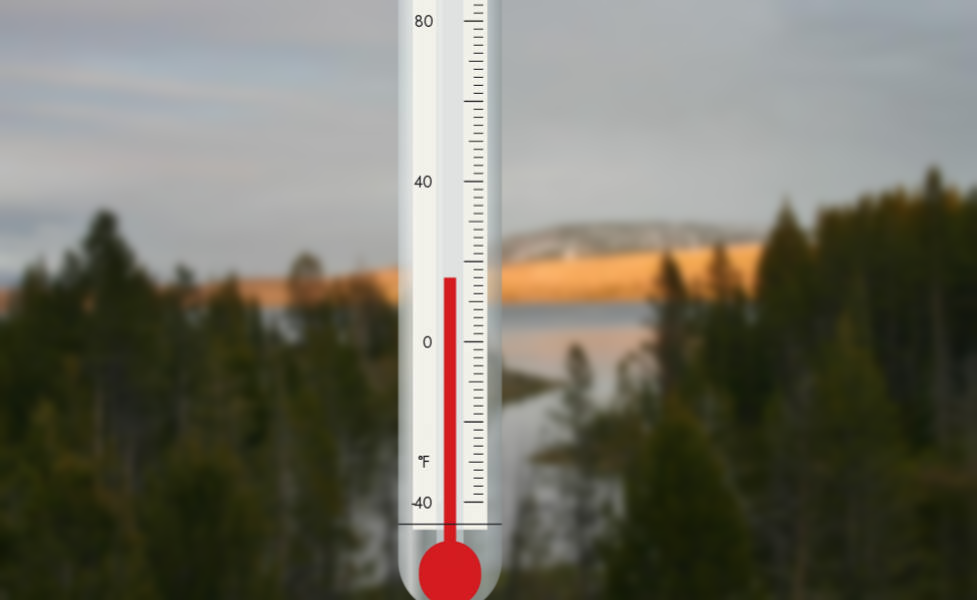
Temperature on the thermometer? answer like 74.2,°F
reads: 16,°F
